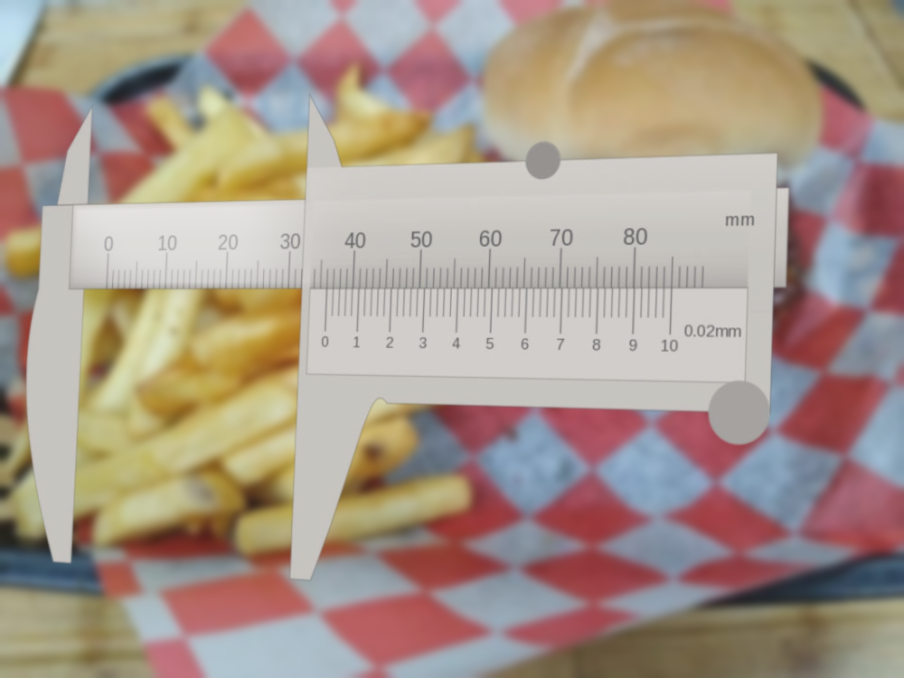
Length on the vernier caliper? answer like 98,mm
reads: 36.0,mm
